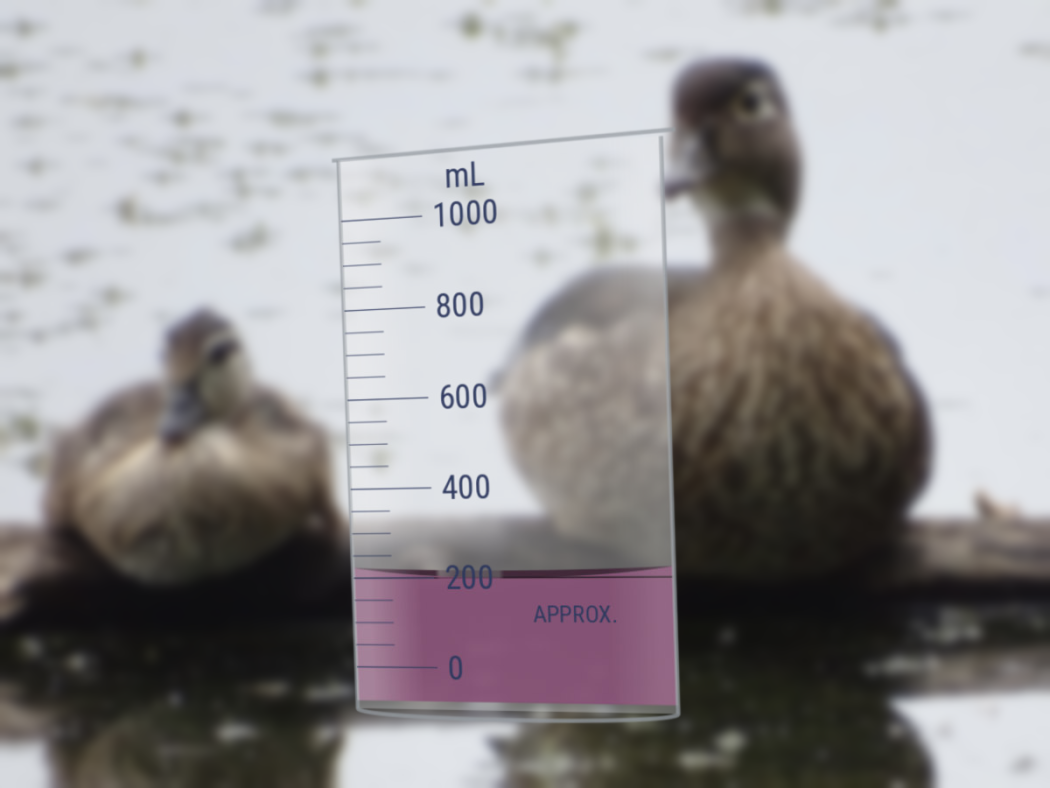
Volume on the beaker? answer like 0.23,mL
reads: 200,mL
